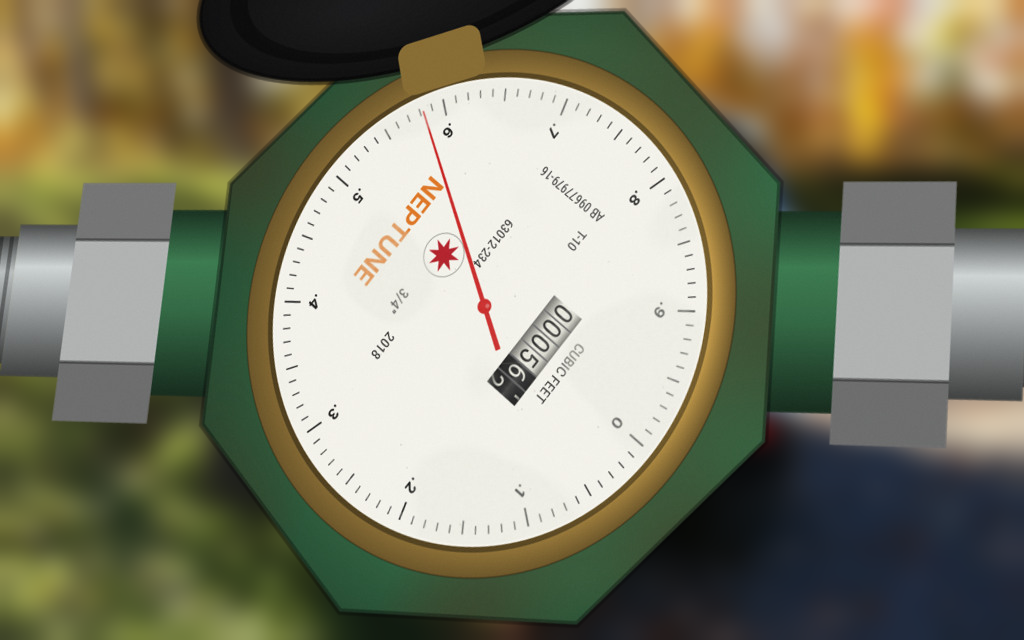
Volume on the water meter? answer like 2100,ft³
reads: 561.58,ft³
